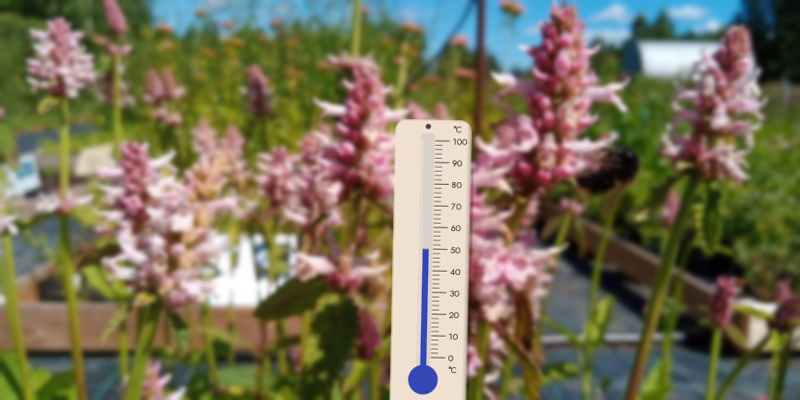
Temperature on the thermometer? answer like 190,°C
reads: 50,°C
